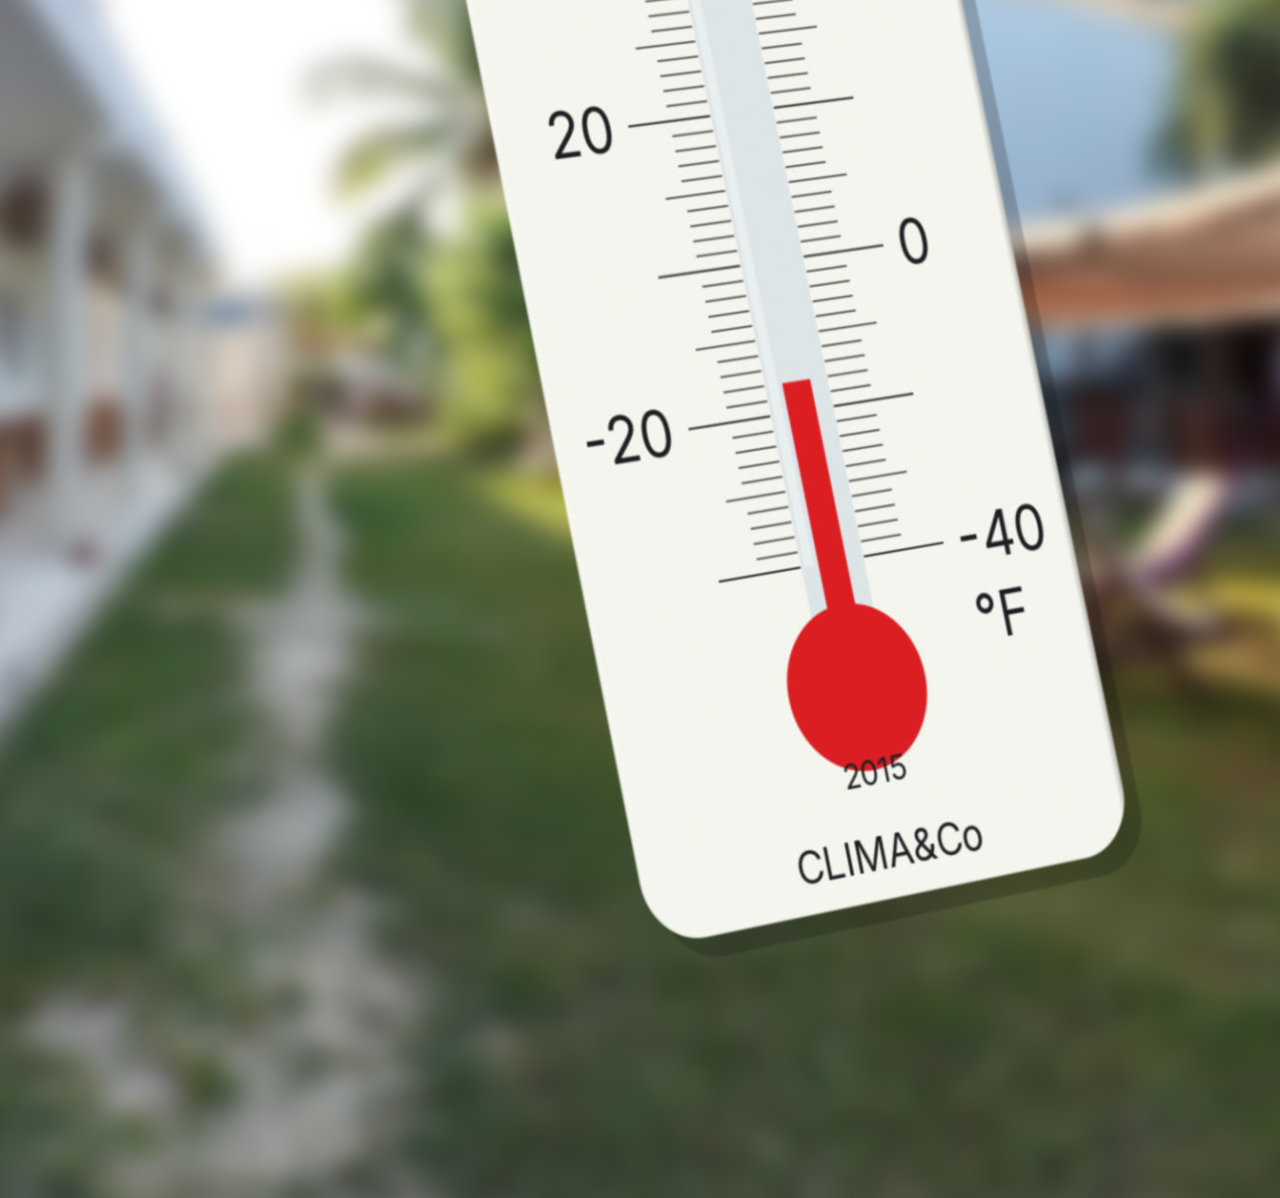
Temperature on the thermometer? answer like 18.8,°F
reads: -16,°F
